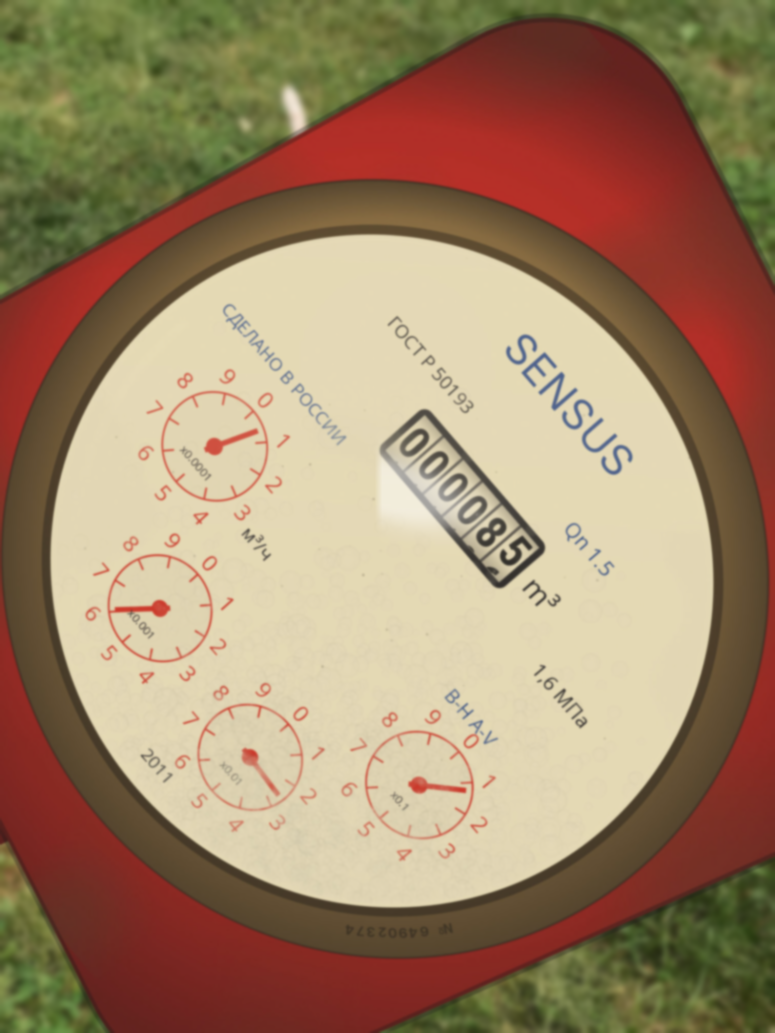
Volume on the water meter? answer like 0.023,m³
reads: 85.1260,m³
